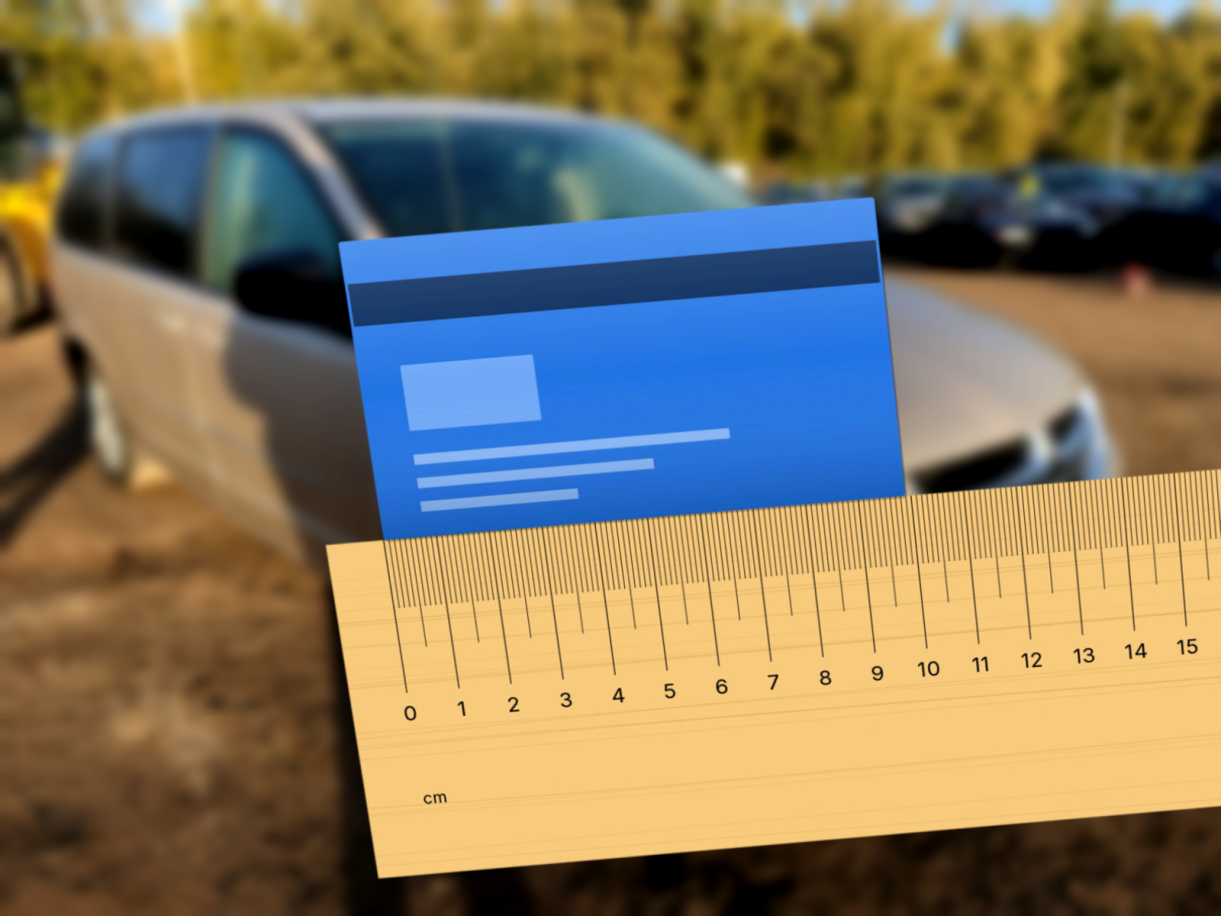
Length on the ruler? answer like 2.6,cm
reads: 9.9,cm
